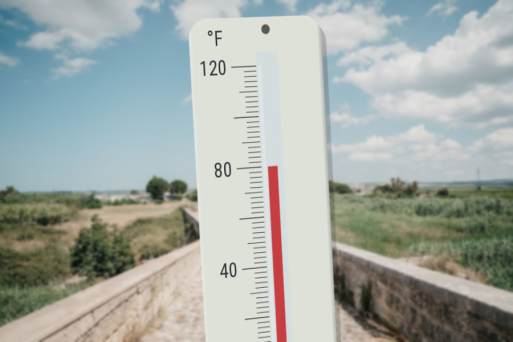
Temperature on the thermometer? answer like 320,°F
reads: 80,°F
